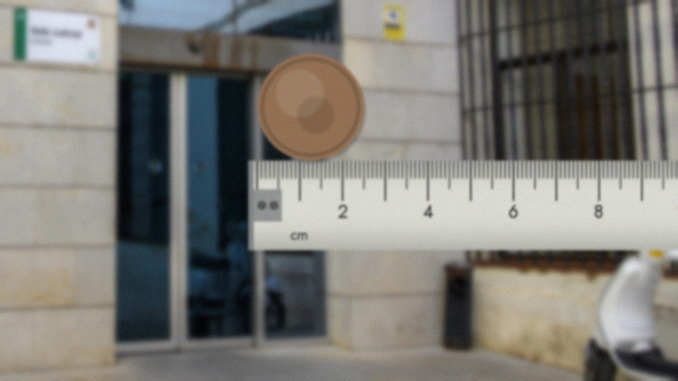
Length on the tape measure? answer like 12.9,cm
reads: 2.5,cm
